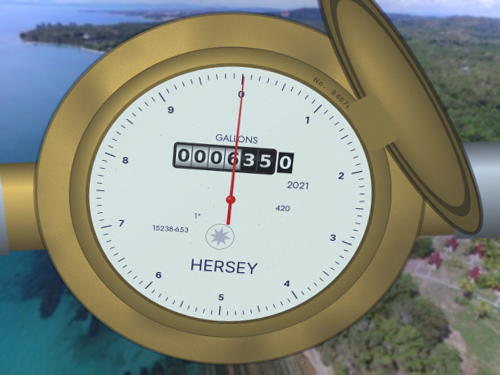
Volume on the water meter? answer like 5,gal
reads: 6350.0,gal
